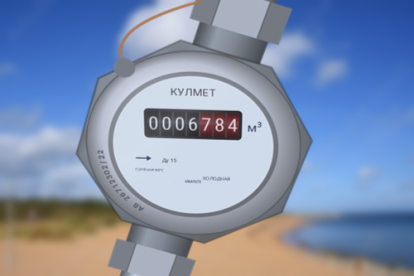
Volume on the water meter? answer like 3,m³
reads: 6.784,m³
